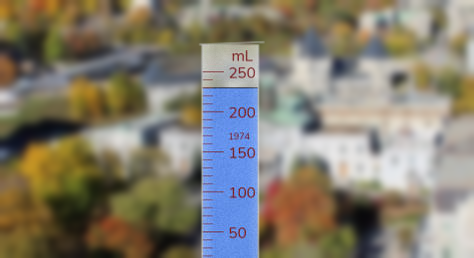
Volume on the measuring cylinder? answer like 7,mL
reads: 230,mL
